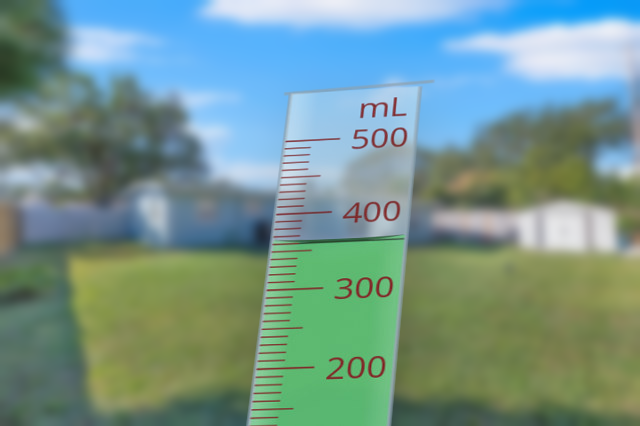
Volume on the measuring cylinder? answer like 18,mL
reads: 360,mL
